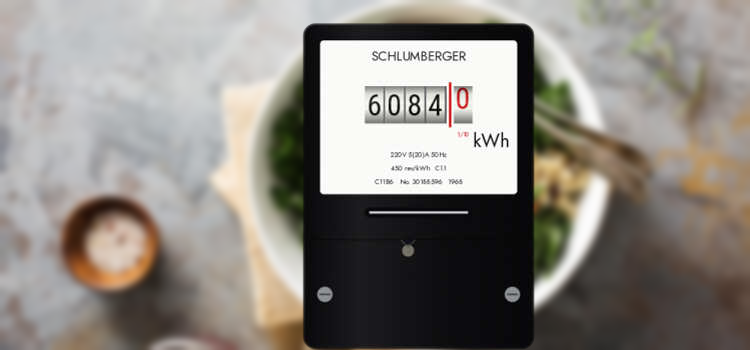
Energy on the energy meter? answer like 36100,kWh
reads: 6084.0,kWh
